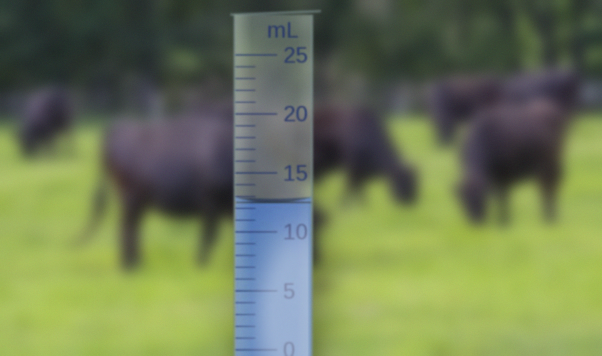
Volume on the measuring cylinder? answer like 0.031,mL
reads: 12.5,mL
